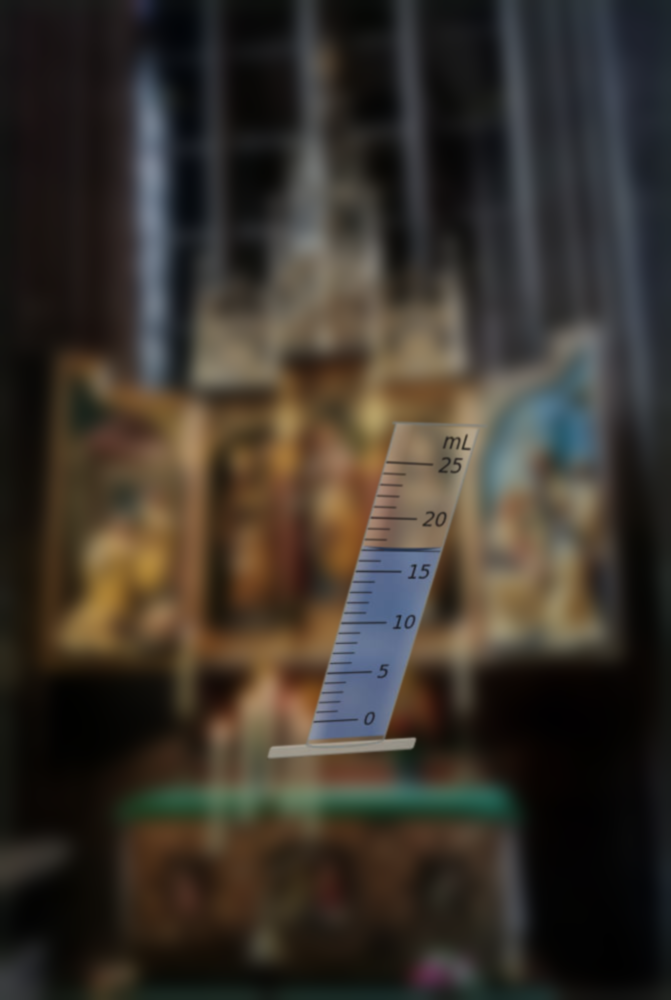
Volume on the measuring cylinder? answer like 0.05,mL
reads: 17,mL
